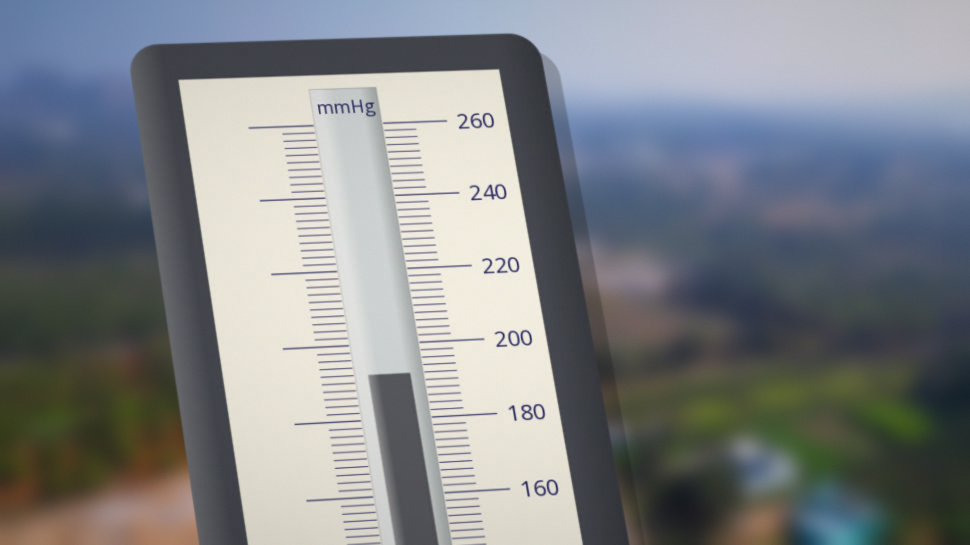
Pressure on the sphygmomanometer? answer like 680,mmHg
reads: 192,mmHg
